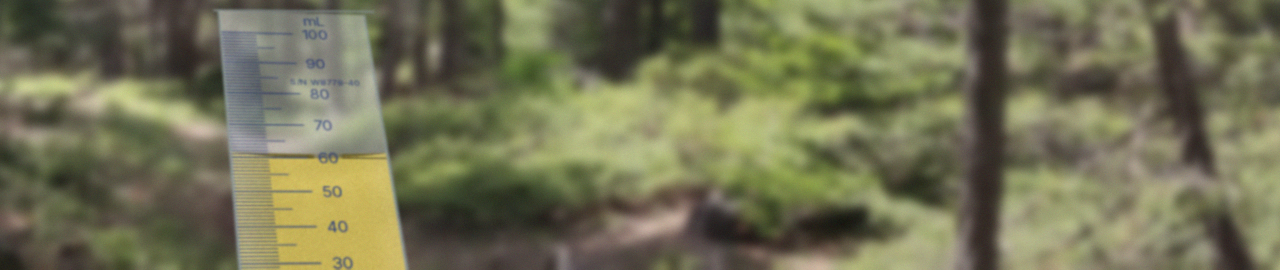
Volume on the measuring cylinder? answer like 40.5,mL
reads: 60,mL
